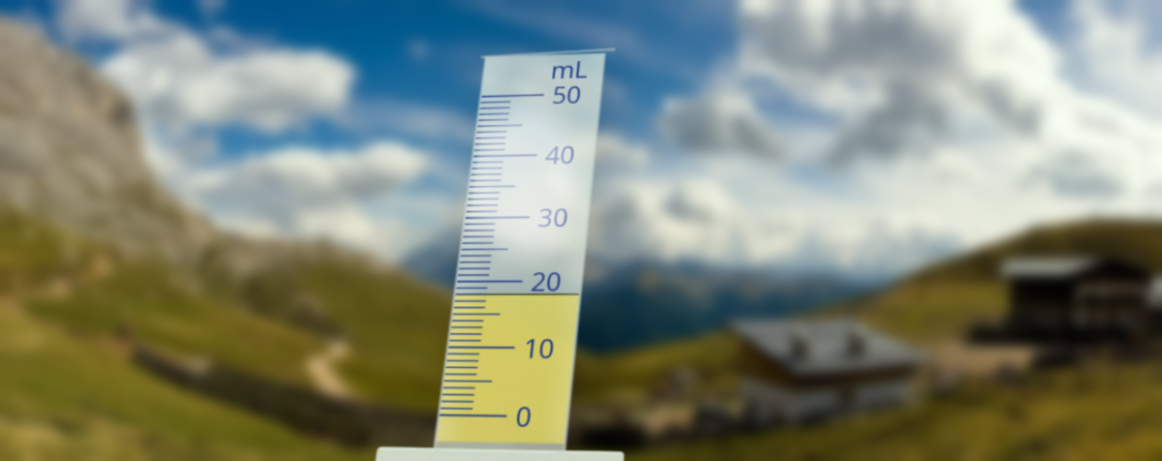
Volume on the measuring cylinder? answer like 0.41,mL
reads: 18,mL
